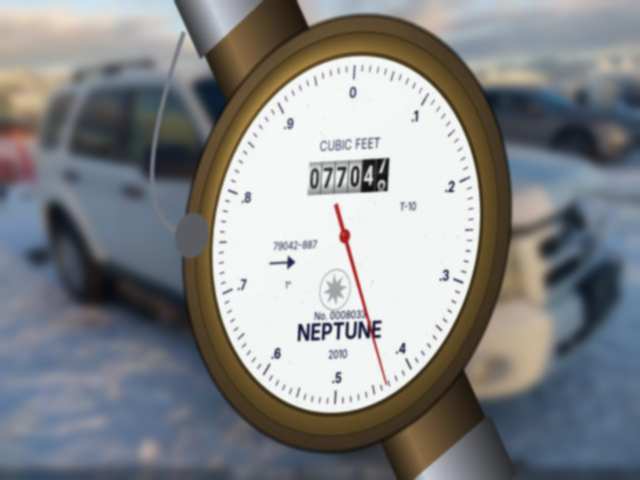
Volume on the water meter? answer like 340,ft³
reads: 77047.43,ft³
